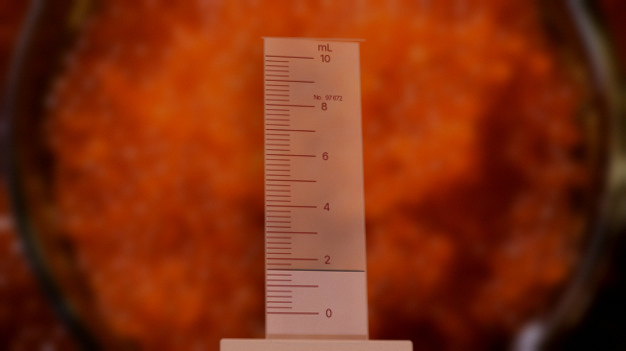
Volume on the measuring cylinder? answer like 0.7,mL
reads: 1.6,mL
